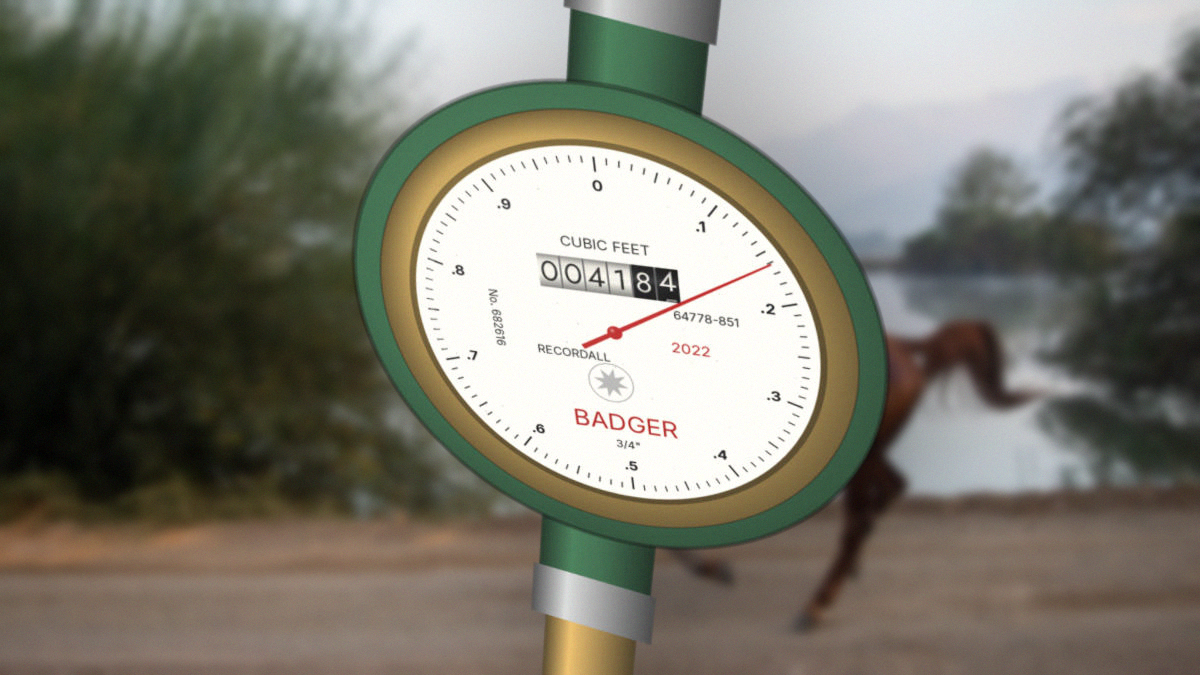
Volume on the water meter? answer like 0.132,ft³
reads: 4184.16,ft³
